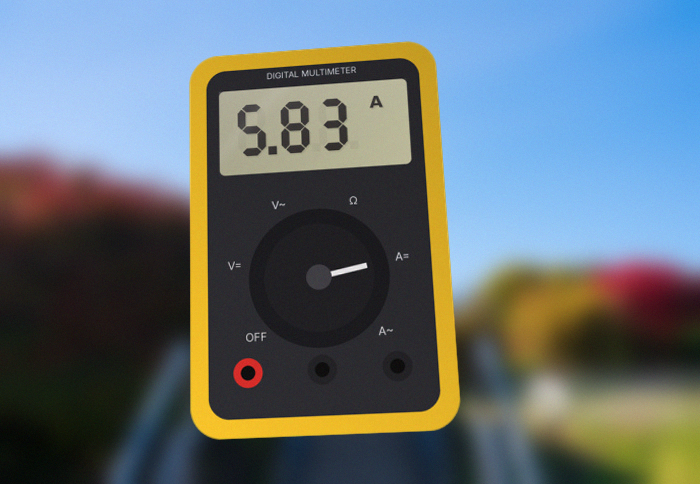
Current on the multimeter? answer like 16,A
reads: 5.83,A
